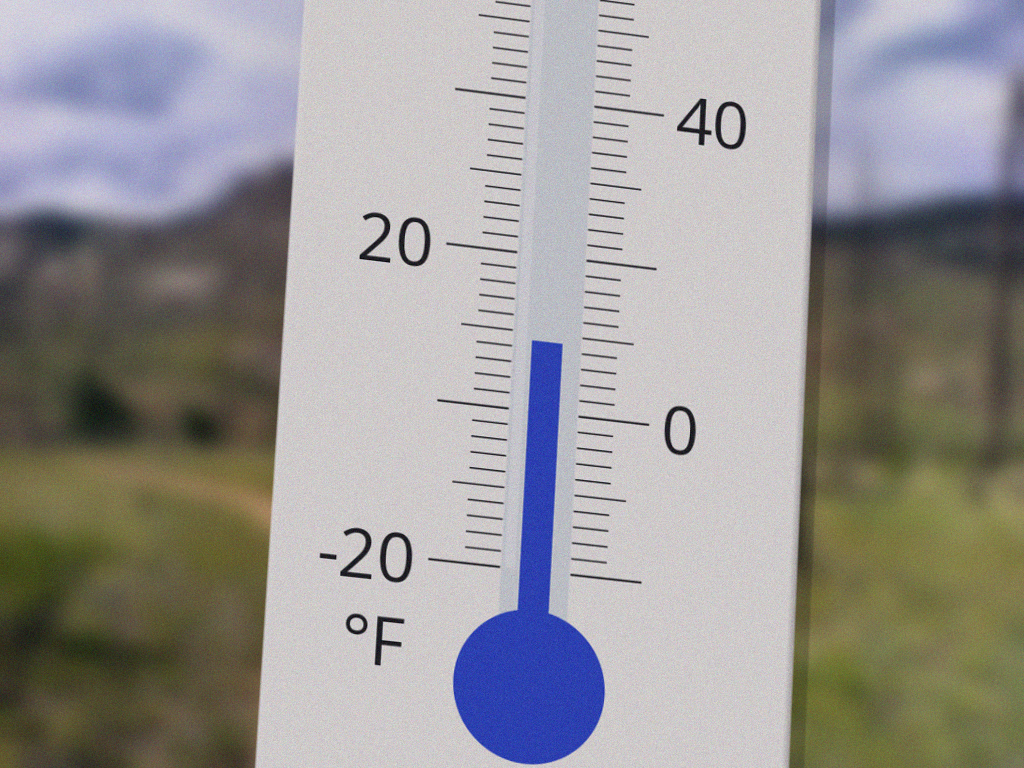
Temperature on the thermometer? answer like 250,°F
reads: 9,°F
